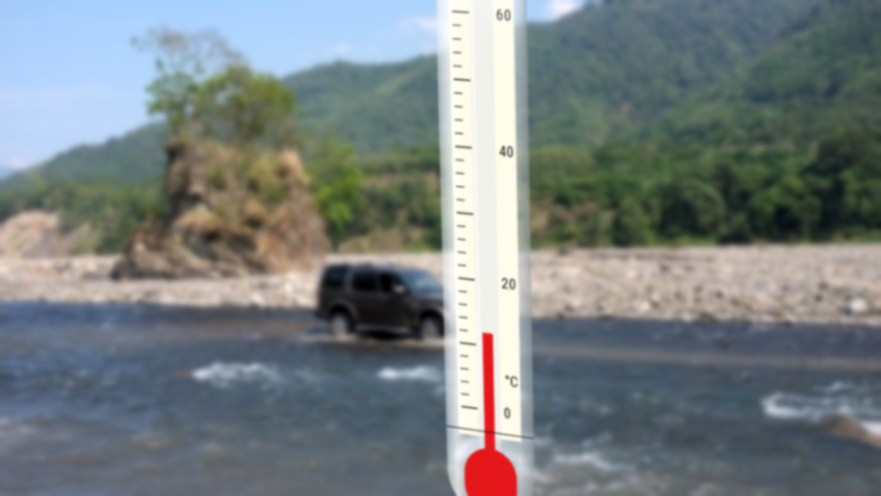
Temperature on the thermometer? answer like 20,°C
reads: 12,°C
